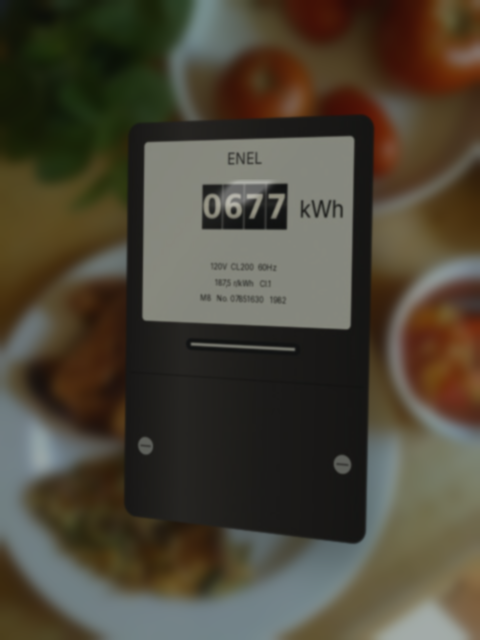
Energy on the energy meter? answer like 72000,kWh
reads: 677,kWh
